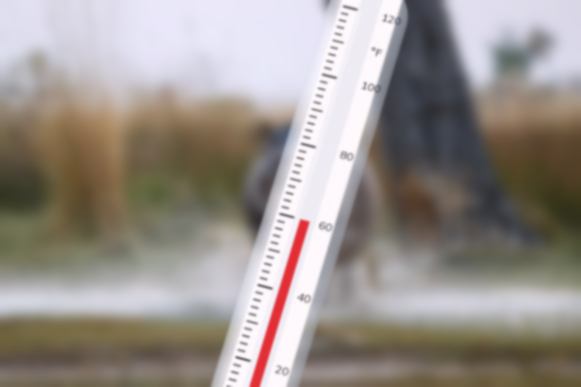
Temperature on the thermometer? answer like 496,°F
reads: 60,°F
